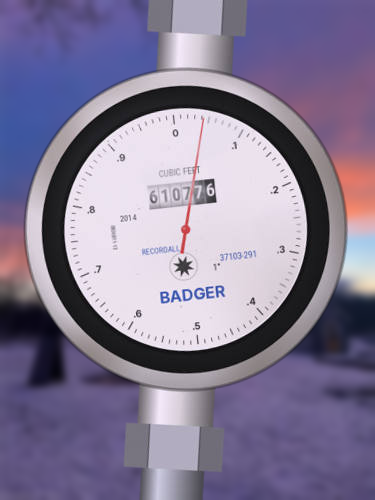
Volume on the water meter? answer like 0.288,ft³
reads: 610776.04,ft³
